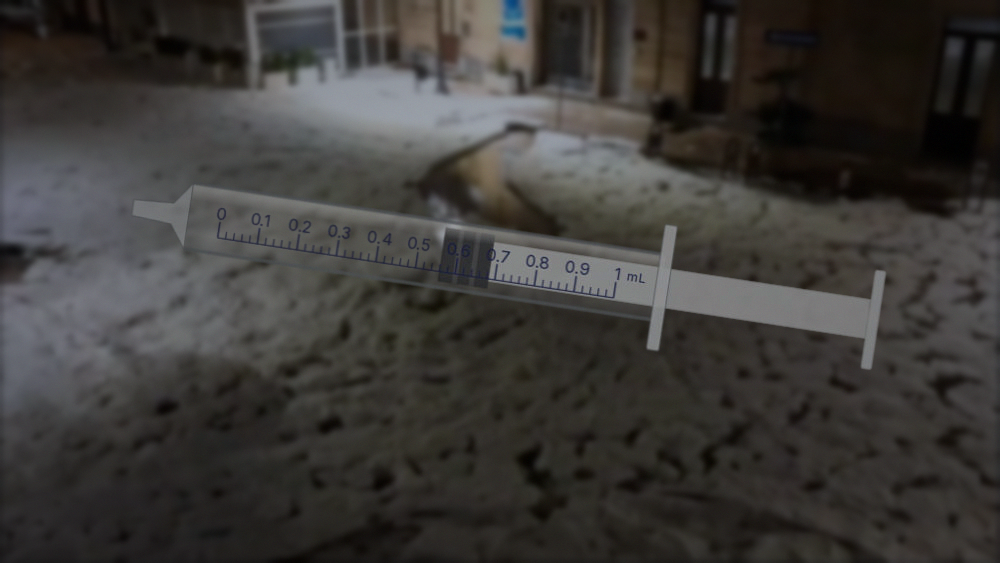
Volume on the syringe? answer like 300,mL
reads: 0.56,mL
